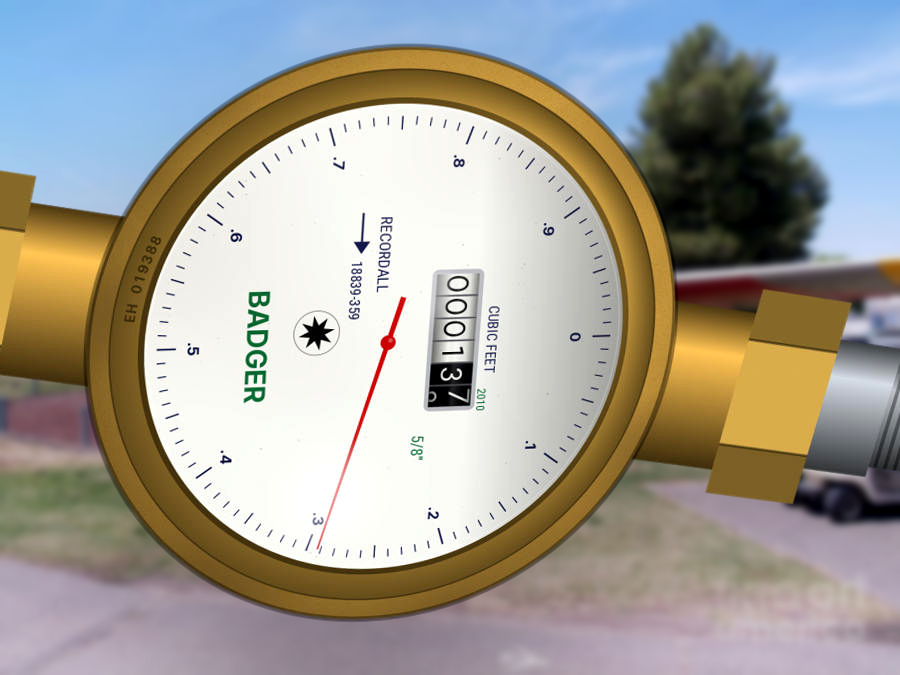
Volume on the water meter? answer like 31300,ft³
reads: 137.29,ft³
